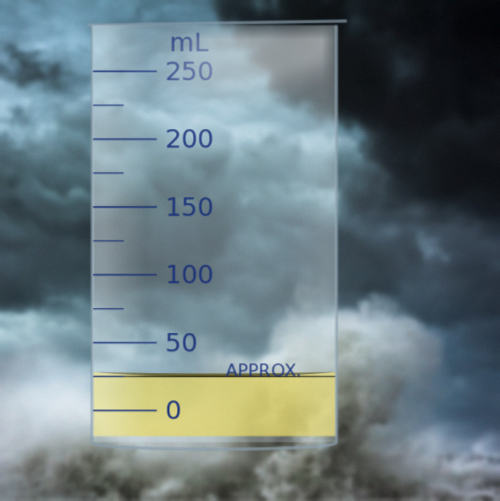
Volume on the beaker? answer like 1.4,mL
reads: 25,mL
